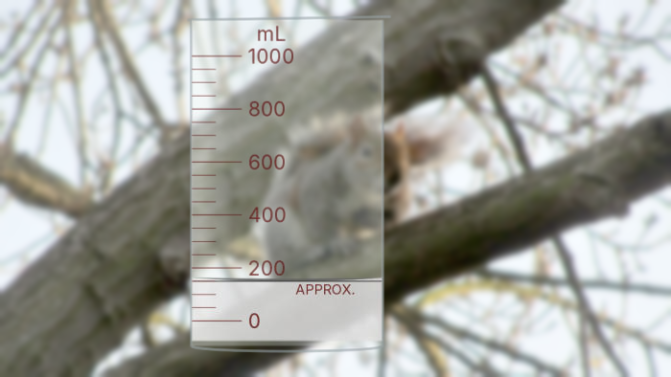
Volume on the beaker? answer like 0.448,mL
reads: 150,mL
